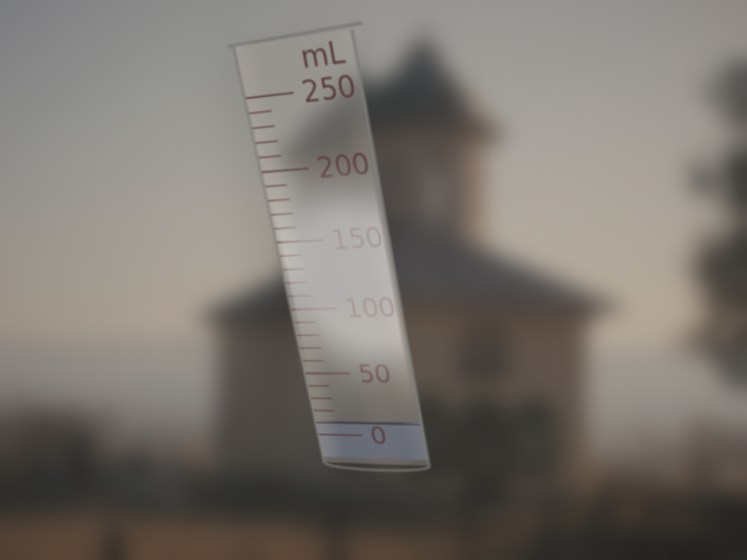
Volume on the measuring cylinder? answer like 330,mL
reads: 10,mL
